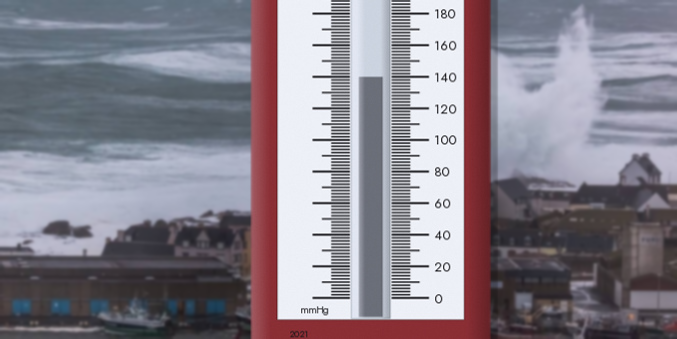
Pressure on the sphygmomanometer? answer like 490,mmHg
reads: 140,mmHg
